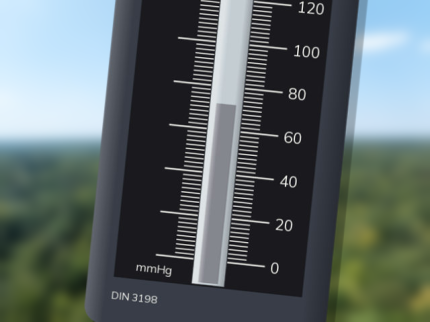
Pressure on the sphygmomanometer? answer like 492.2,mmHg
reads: 72,mmHg
